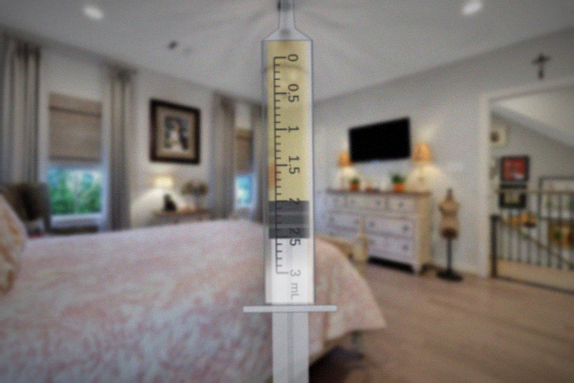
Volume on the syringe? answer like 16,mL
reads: 2,mL
